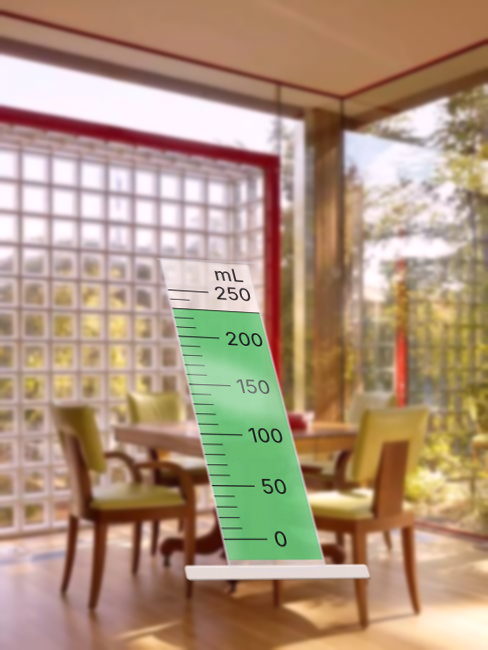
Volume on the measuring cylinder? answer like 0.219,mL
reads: 230,mL
